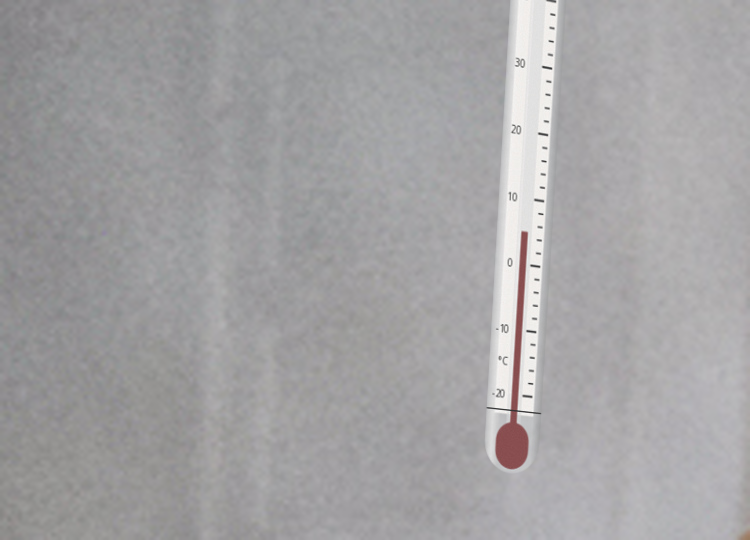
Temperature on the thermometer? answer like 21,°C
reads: 5,°C
